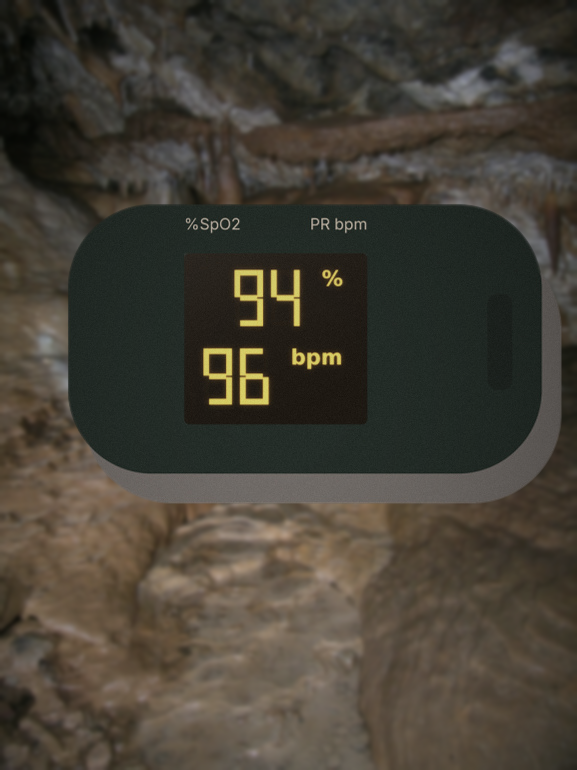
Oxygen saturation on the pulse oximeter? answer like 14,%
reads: 94,%
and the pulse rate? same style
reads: 96,bpm
